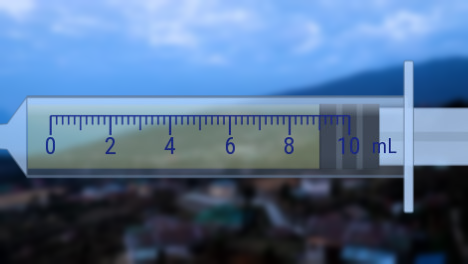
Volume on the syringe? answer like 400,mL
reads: 9,mL
